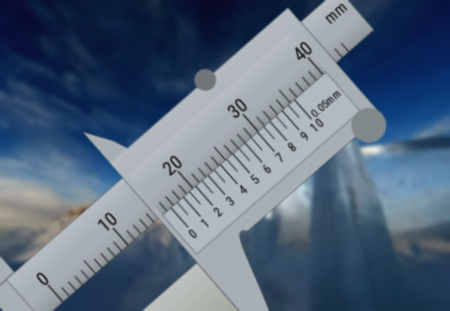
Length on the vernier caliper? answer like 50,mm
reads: 16.6,mm
